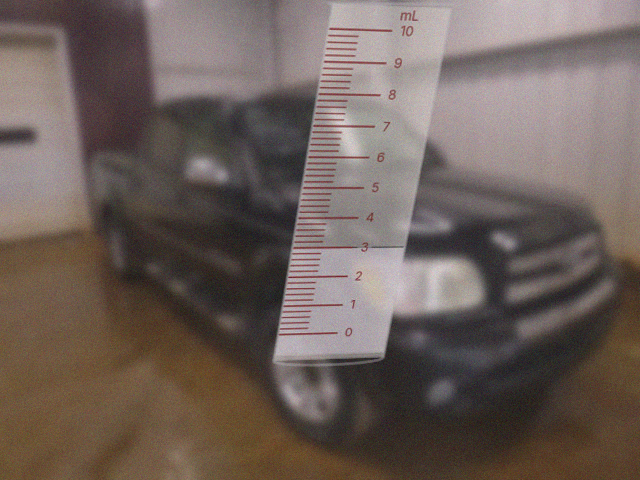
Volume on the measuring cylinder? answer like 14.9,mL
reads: 3,mL
